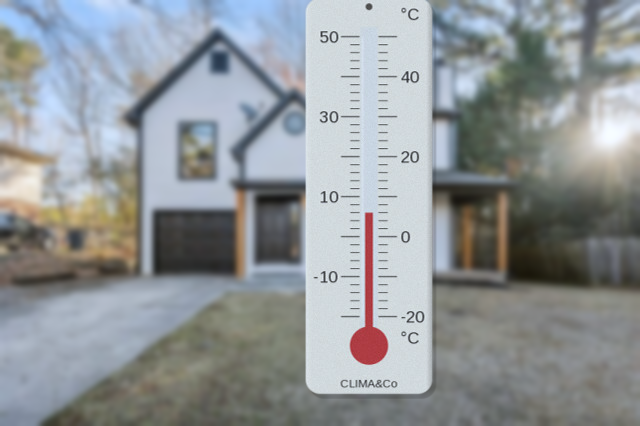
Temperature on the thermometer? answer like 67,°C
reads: 6,°C
